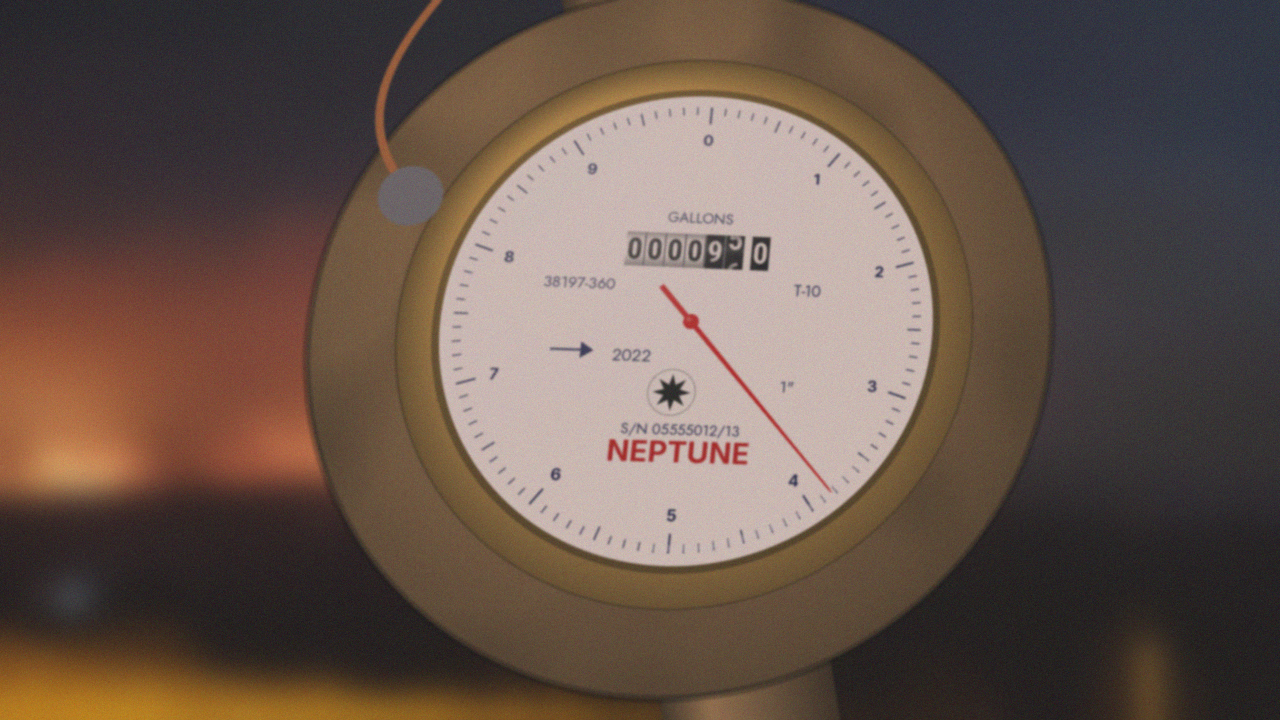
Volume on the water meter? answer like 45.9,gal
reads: 953.8,gal
